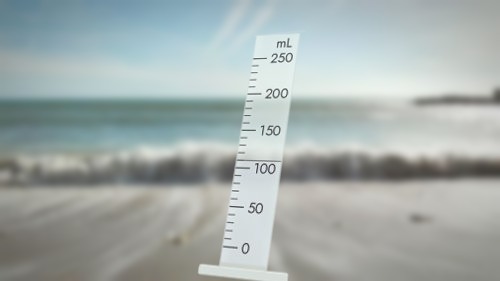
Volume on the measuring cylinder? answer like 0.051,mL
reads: 110,mL
